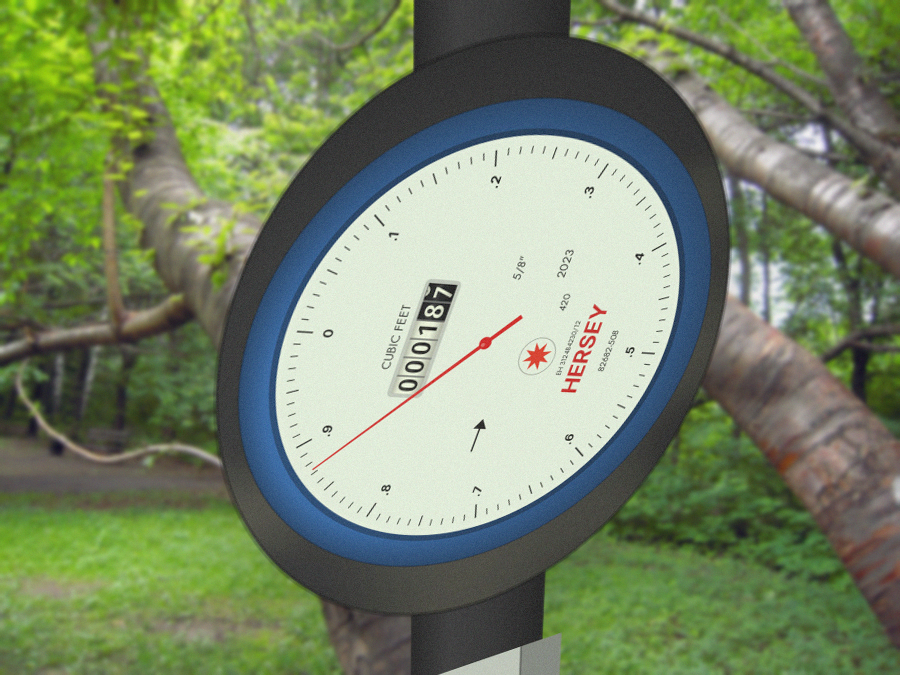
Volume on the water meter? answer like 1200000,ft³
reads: 186.87,ft³
